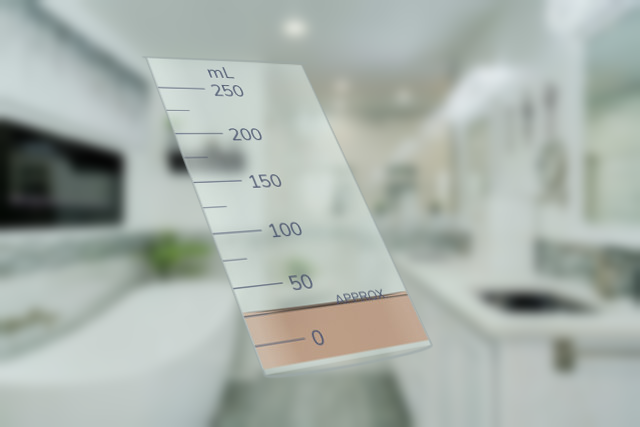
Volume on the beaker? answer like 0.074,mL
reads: 25,mL
